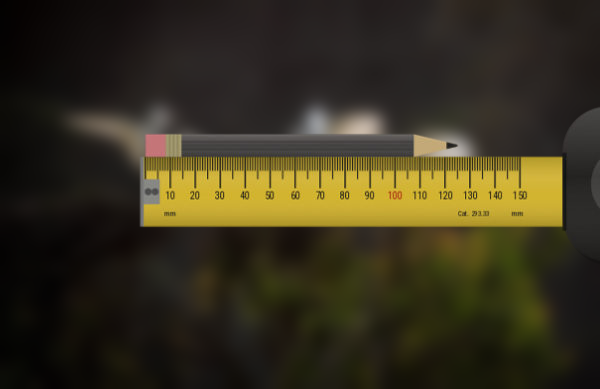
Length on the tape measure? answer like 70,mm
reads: 125,mm
